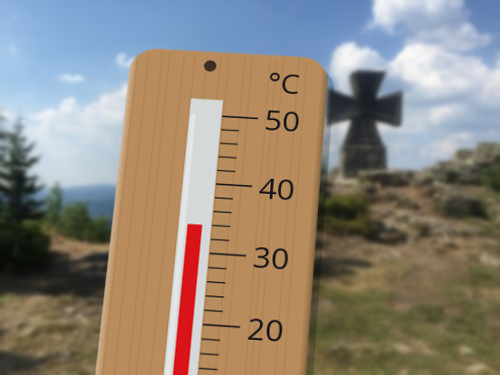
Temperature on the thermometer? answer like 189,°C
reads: 34,°C
